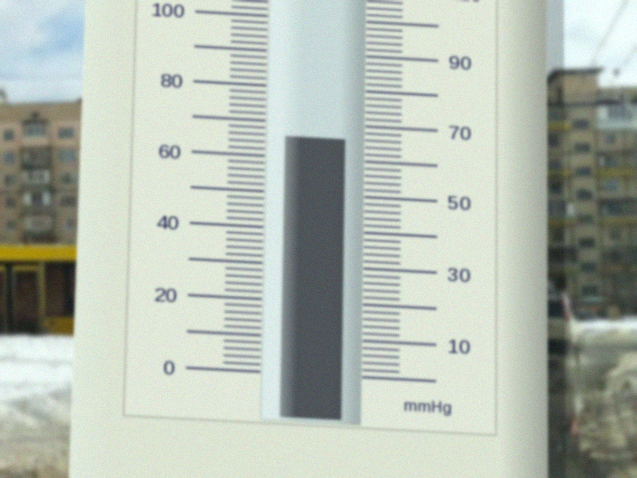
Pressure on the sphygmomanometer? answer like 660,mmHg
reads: 66,mmHg
